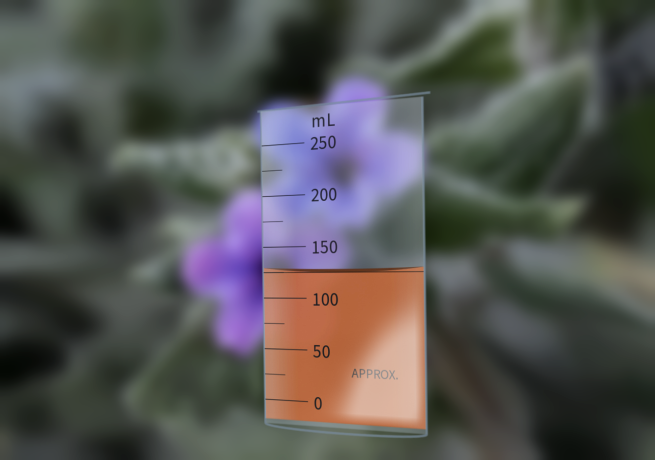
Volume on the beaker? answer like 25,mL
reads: 125,mL
